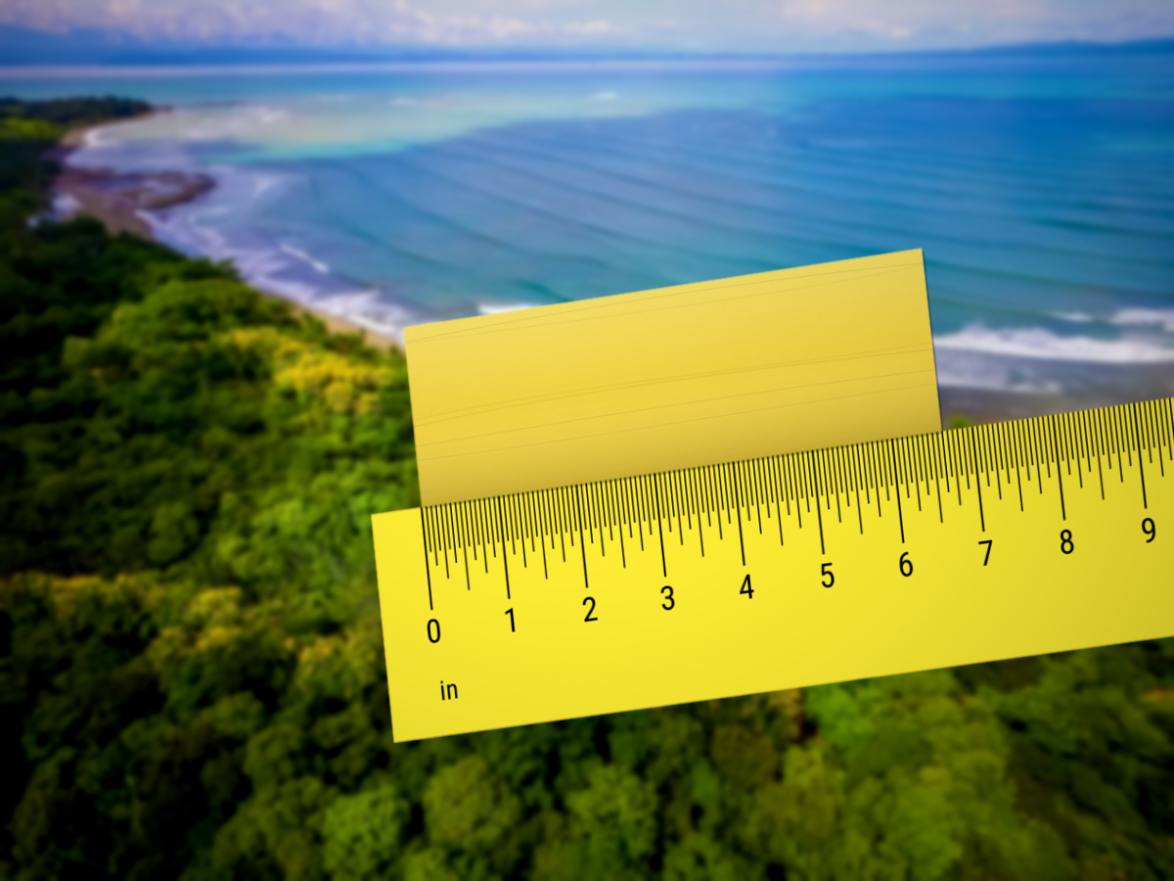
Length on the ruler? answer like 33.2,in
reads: 6.625,in
